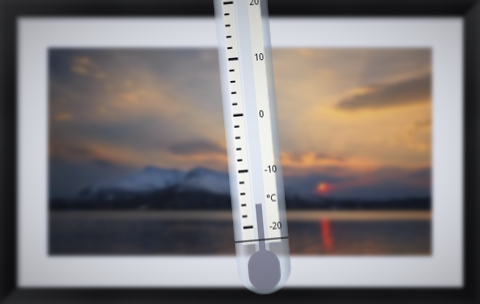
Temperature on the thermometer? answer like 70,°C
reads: -16,°C
